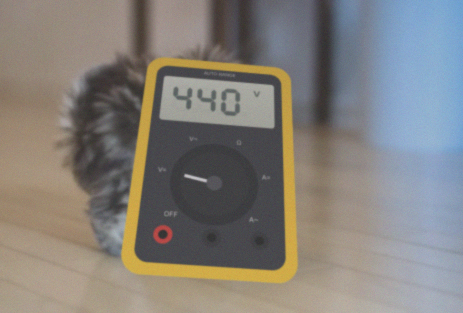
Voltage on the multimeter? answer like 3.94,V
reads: 440,V
